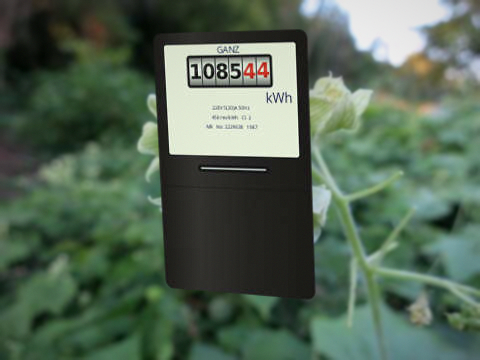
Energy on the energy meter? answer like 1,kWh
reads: 1085.44,kWh
